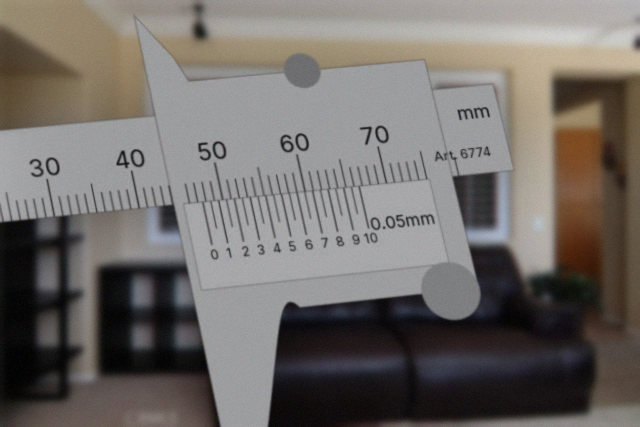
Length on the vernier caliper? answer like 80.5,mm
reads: 47.6,mm
